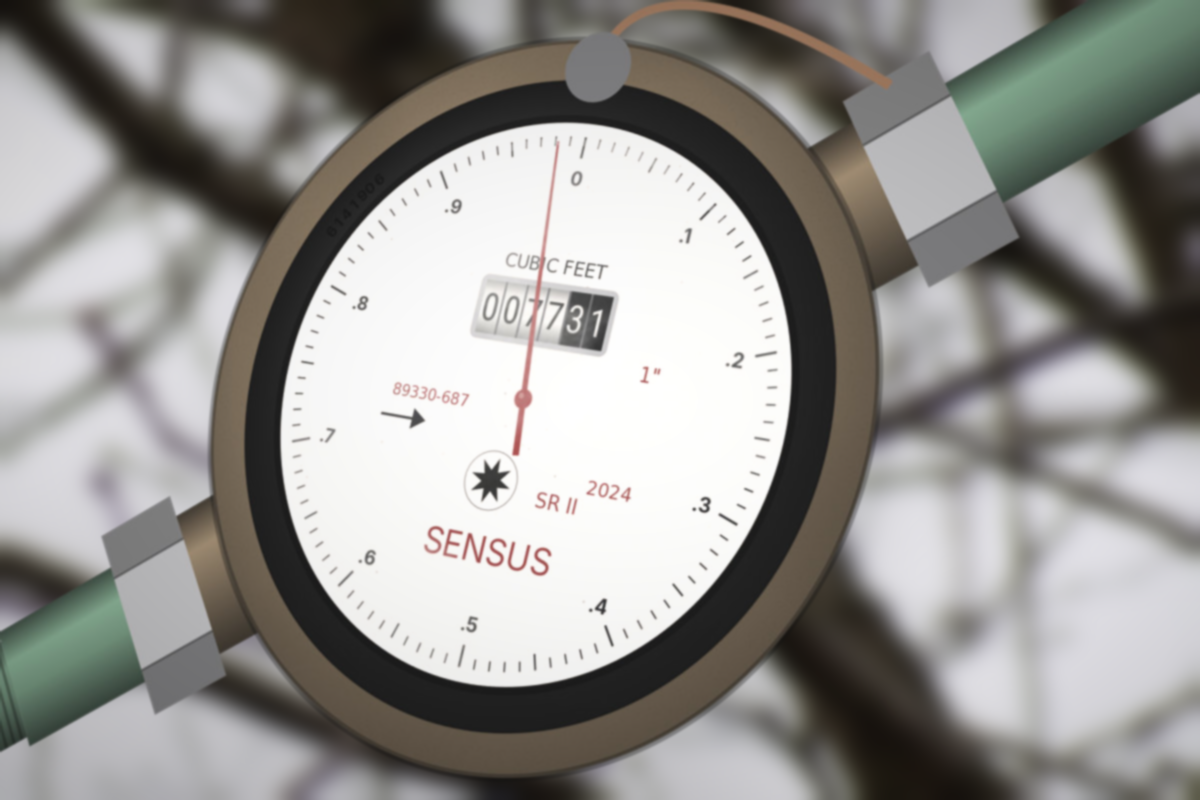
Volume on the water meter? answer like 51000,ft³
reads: 7730.98,ft³
